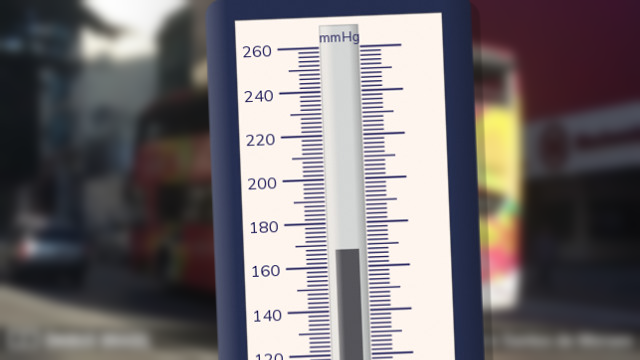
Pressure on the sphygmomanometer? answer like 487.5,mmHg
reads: 168,mmHg
